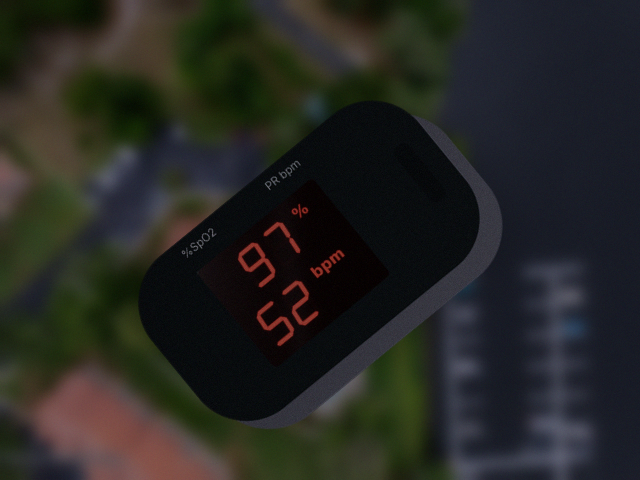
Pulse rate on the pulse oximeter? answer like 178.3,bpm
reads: 52,bpm
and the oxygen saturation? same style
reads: 97,%
